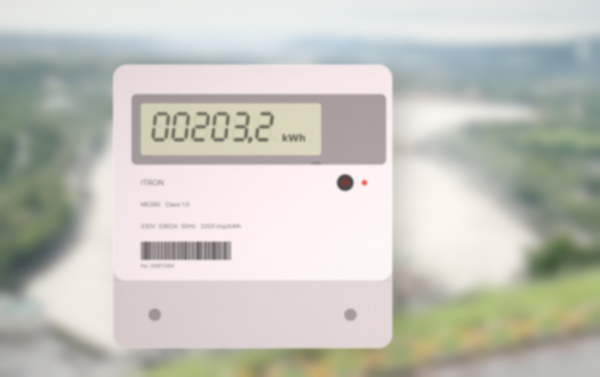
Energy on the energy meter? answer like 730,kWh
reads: 203.2,kWh
